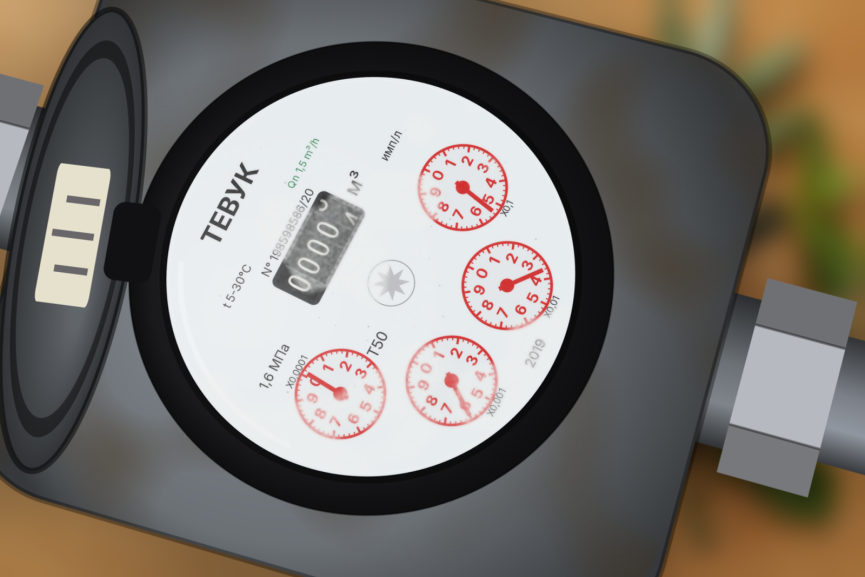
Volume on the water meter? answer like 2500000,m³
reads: 3.5360,m³
